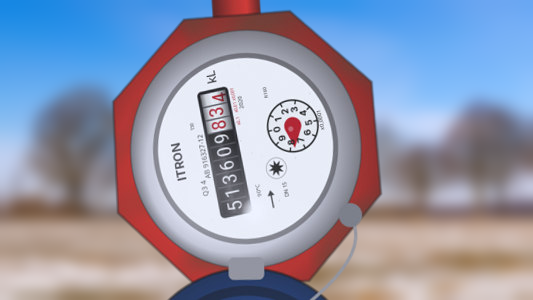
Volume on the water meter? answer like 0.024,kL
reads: 513609.8337,kL
